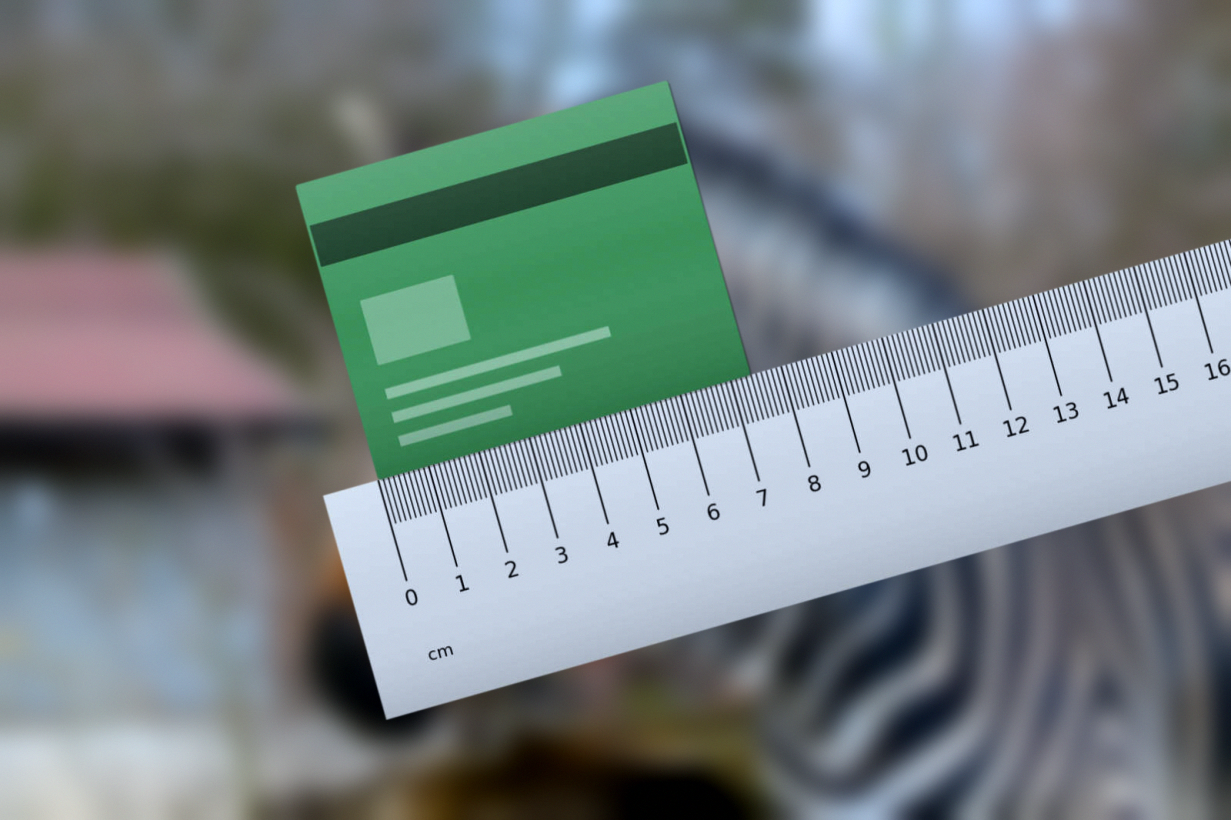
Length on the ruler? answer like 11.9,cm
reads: 7.4,cm
